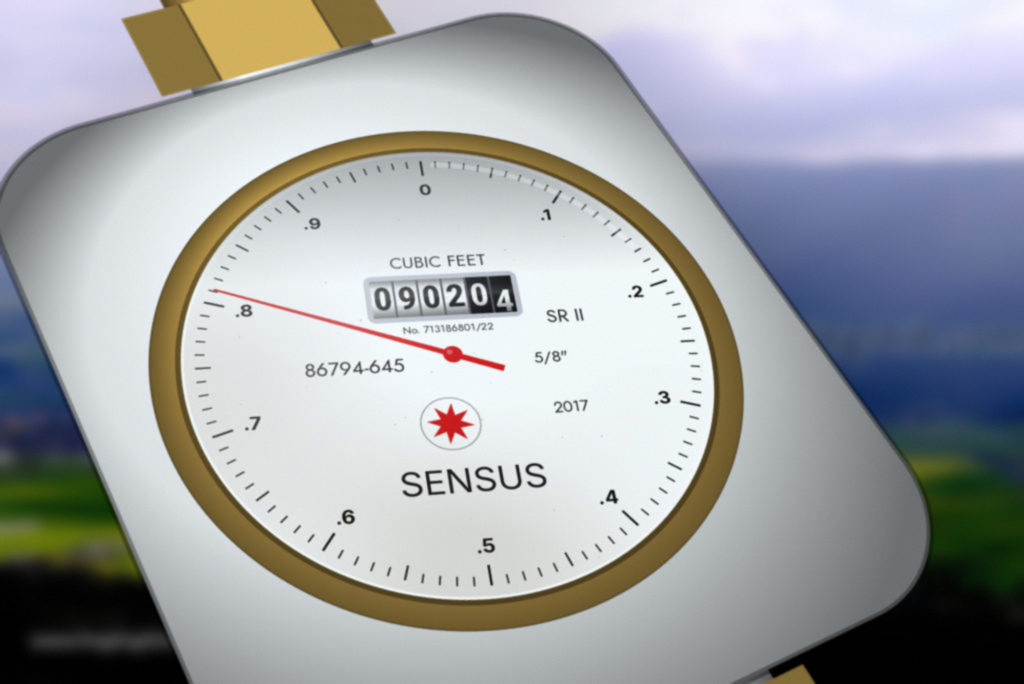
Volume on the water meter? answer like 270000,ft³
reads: 90203.81,ft³
